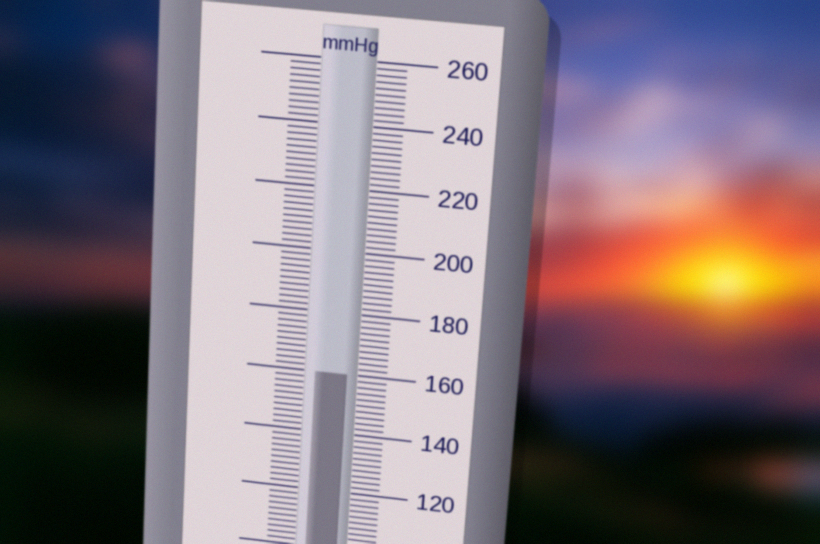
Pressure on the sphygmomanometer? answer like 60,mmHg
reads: 160,mmHg
